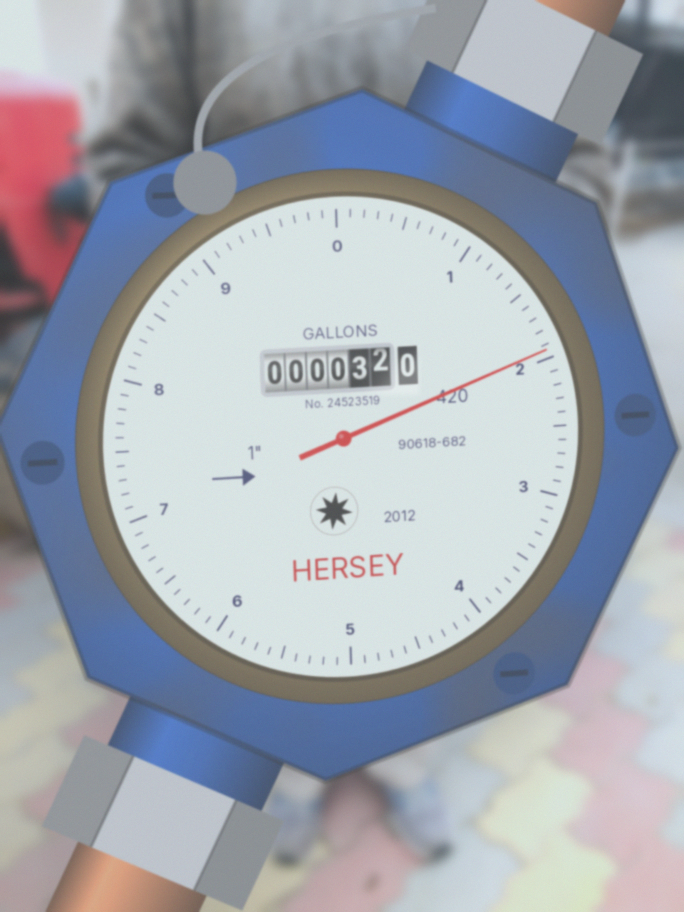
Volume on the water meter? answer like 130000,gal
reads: 321.9,gal
